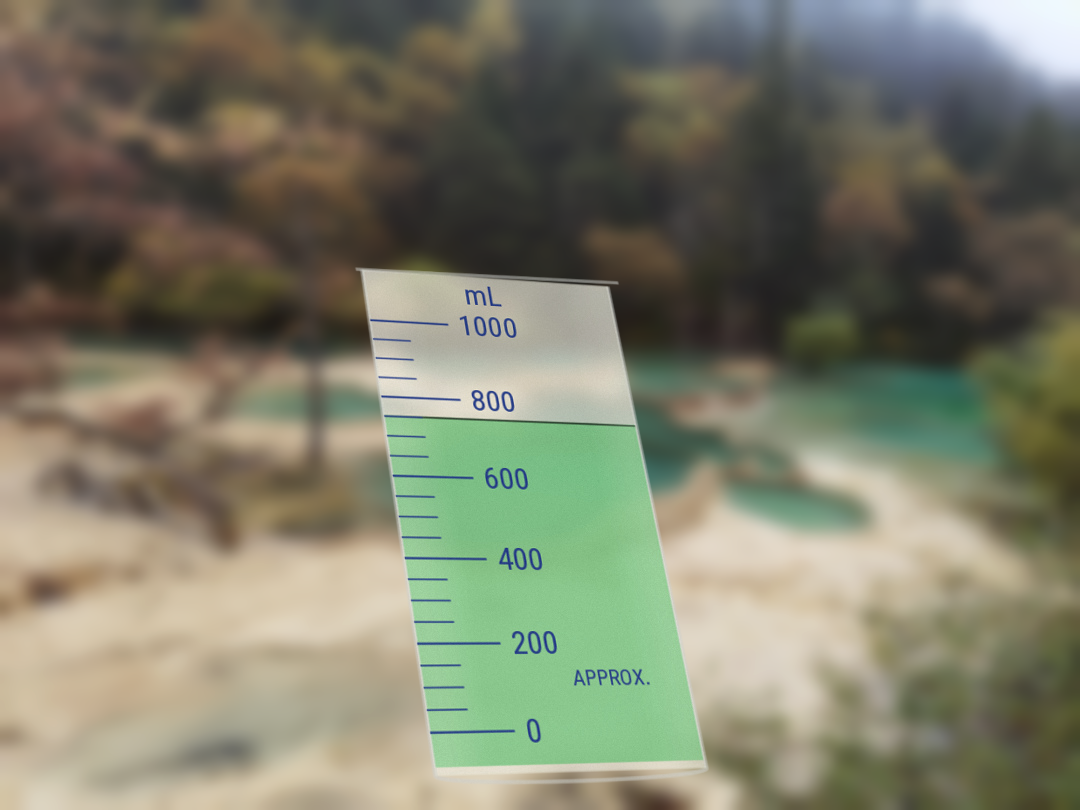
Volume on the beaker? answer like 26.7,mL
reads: 750,mL
